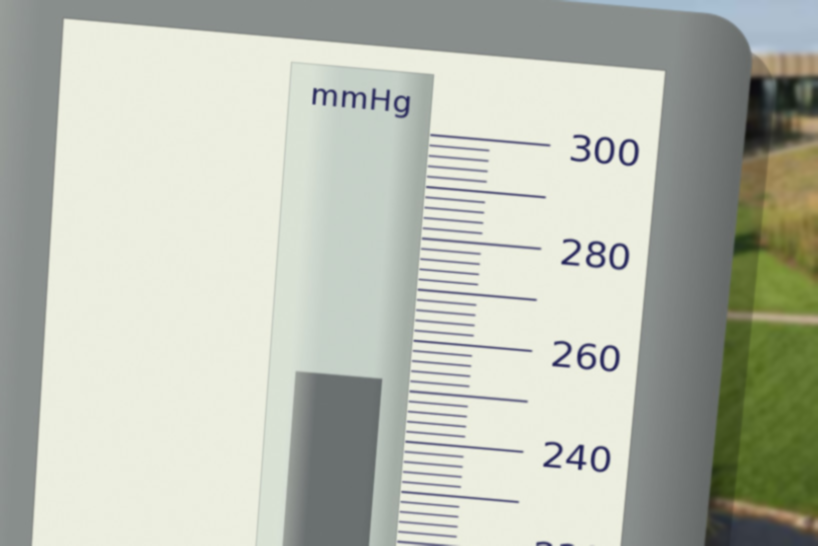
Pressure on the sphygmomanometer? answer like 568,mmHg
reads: 252,mmHg
